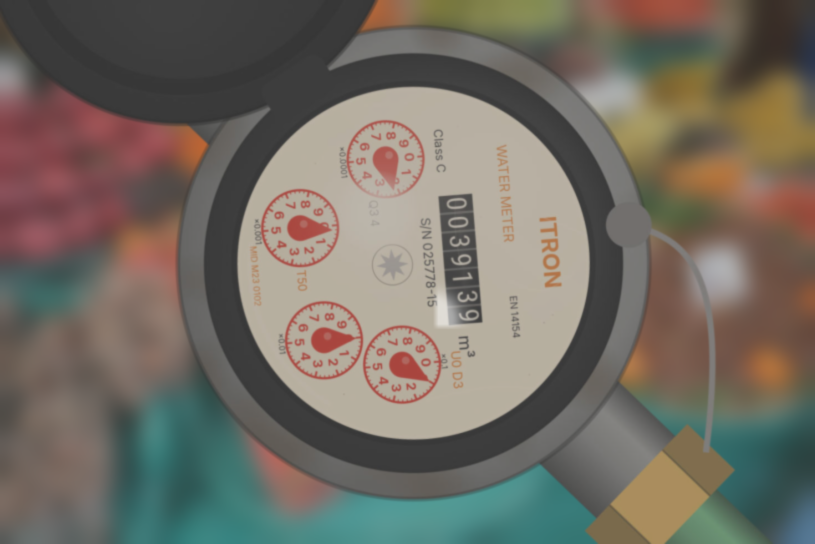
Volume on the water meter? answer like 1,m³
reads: 39139.1002,m³
